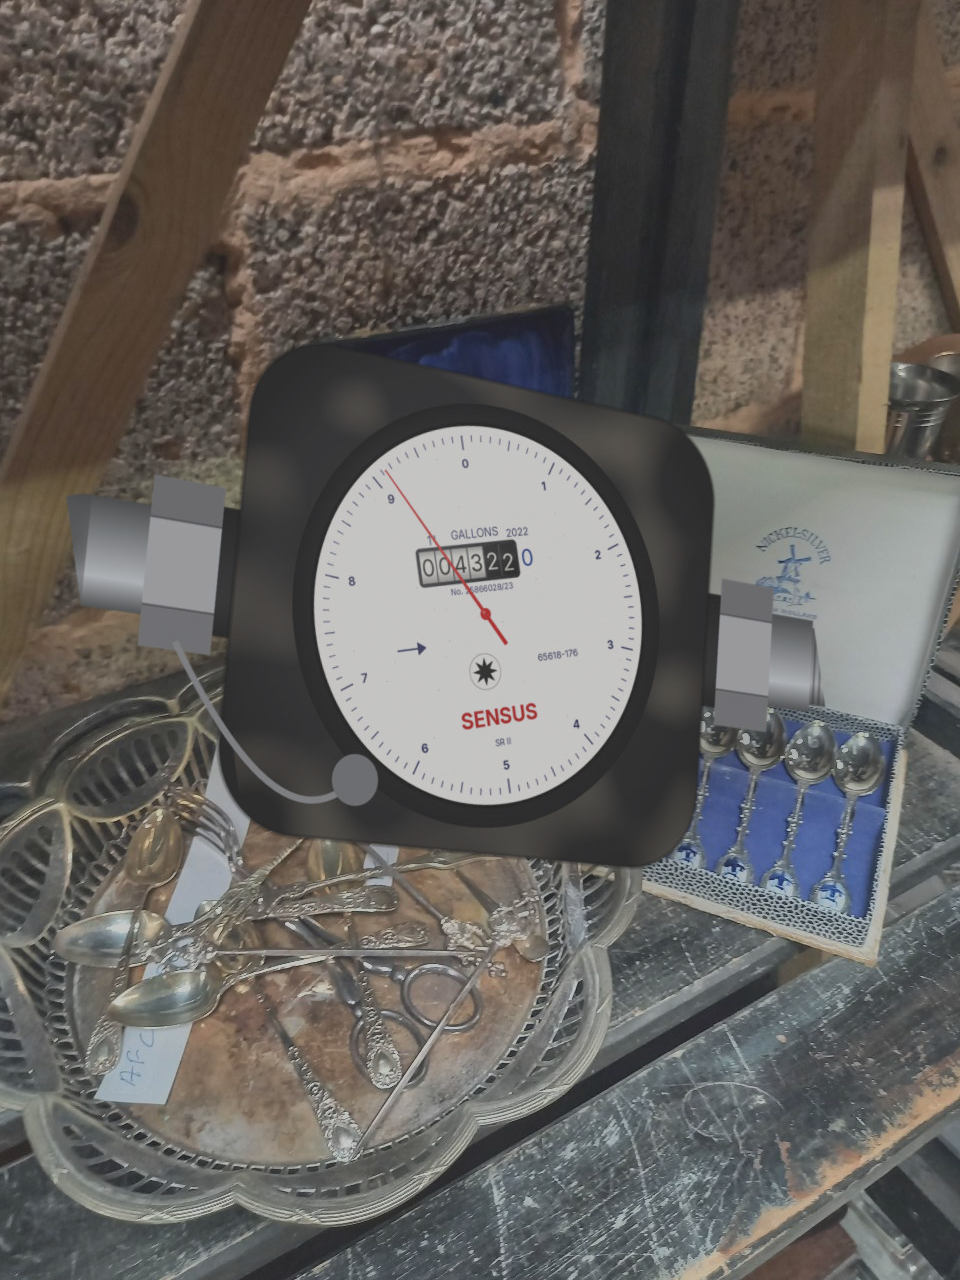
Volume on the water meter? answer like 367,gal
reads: 43219.1,gal
